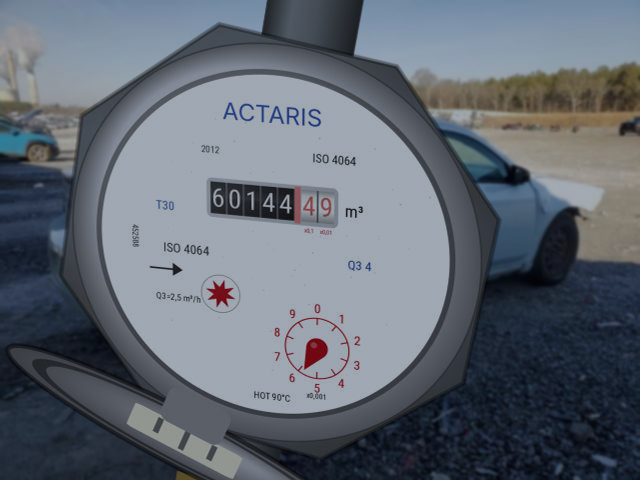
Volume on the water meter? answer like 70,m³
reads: 60144.495,m³
